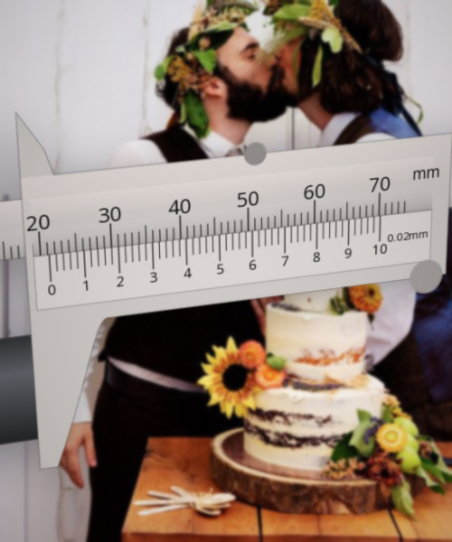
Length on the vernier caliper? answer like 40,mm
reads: 21.2,mm
